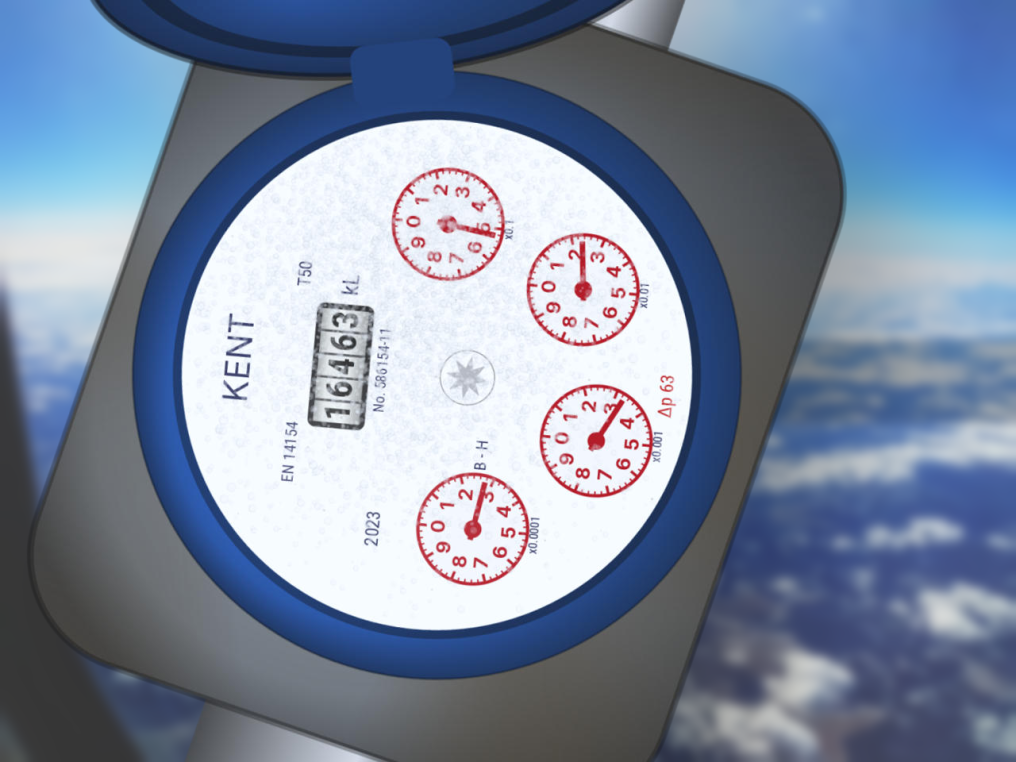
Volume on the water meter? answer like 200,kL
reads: 16463.5232,kL
